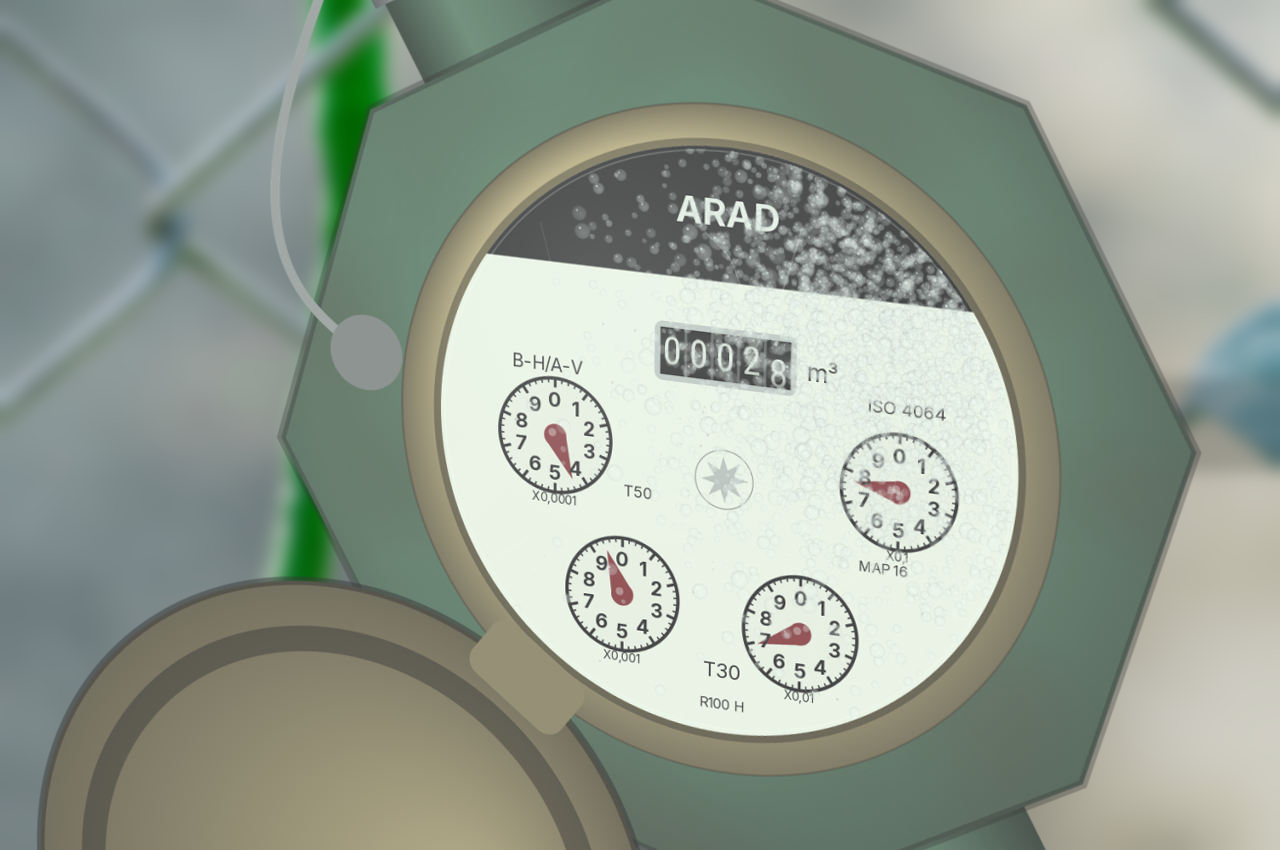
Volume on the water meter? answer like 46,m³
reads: 27.7694,m³
